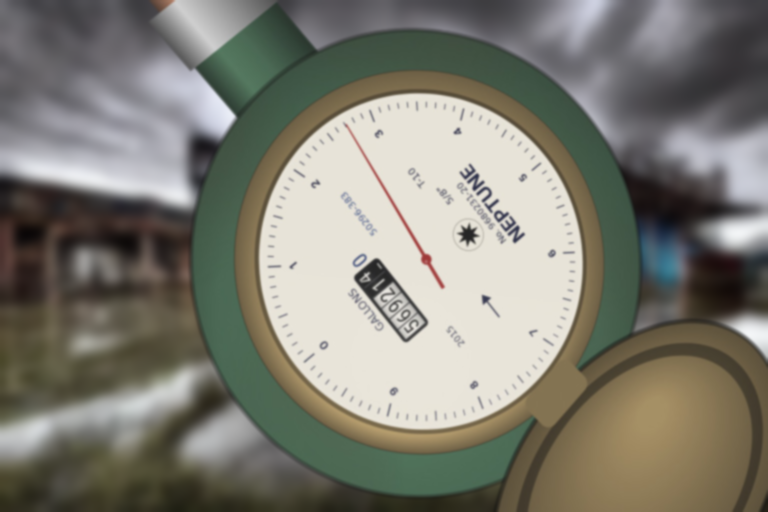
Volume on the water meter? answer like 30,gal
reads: 5692142.7,gal
